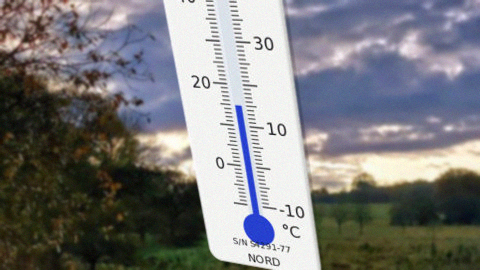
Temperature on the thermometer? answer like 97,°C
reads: 15,°C
